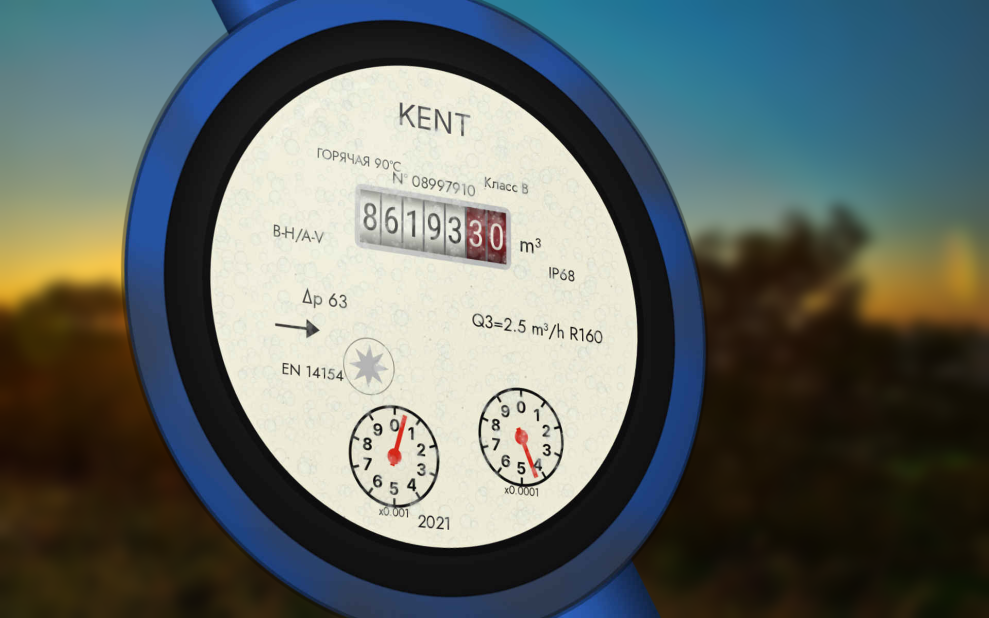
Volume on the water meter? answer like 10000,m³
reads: 86193.3004,m³
